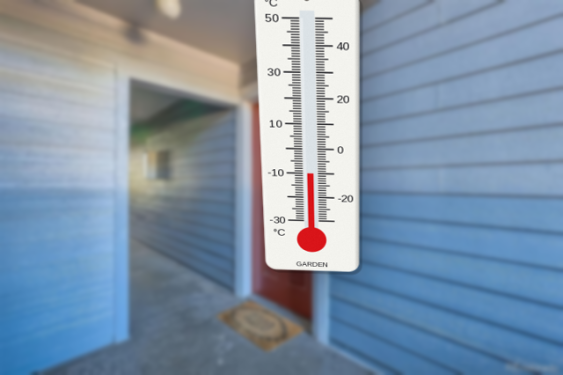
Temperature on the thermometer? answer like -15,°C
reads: -10,°C
